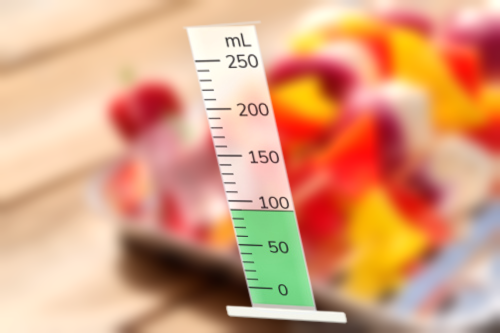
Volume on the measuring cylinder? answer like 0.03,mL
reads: 90,mL
